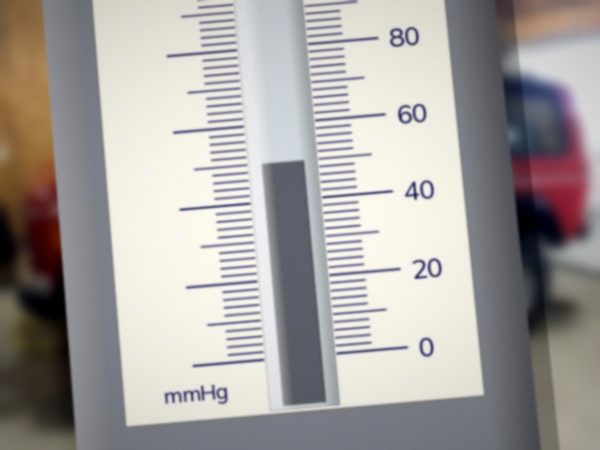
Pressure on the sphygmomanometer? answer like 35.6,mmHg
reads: 50,mmHg
